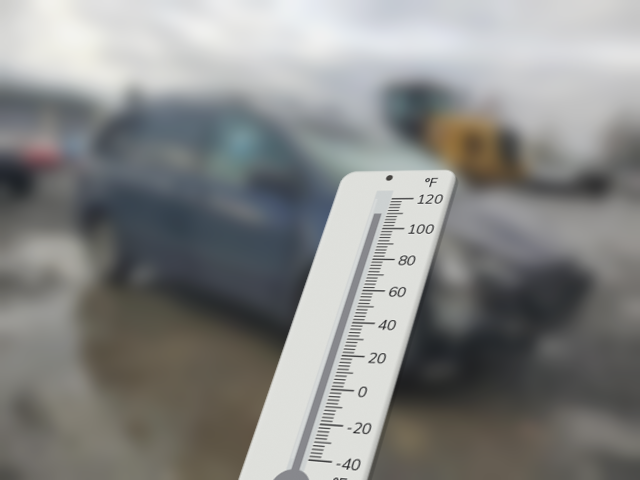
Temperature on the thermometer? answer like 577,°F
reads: 110,°F
